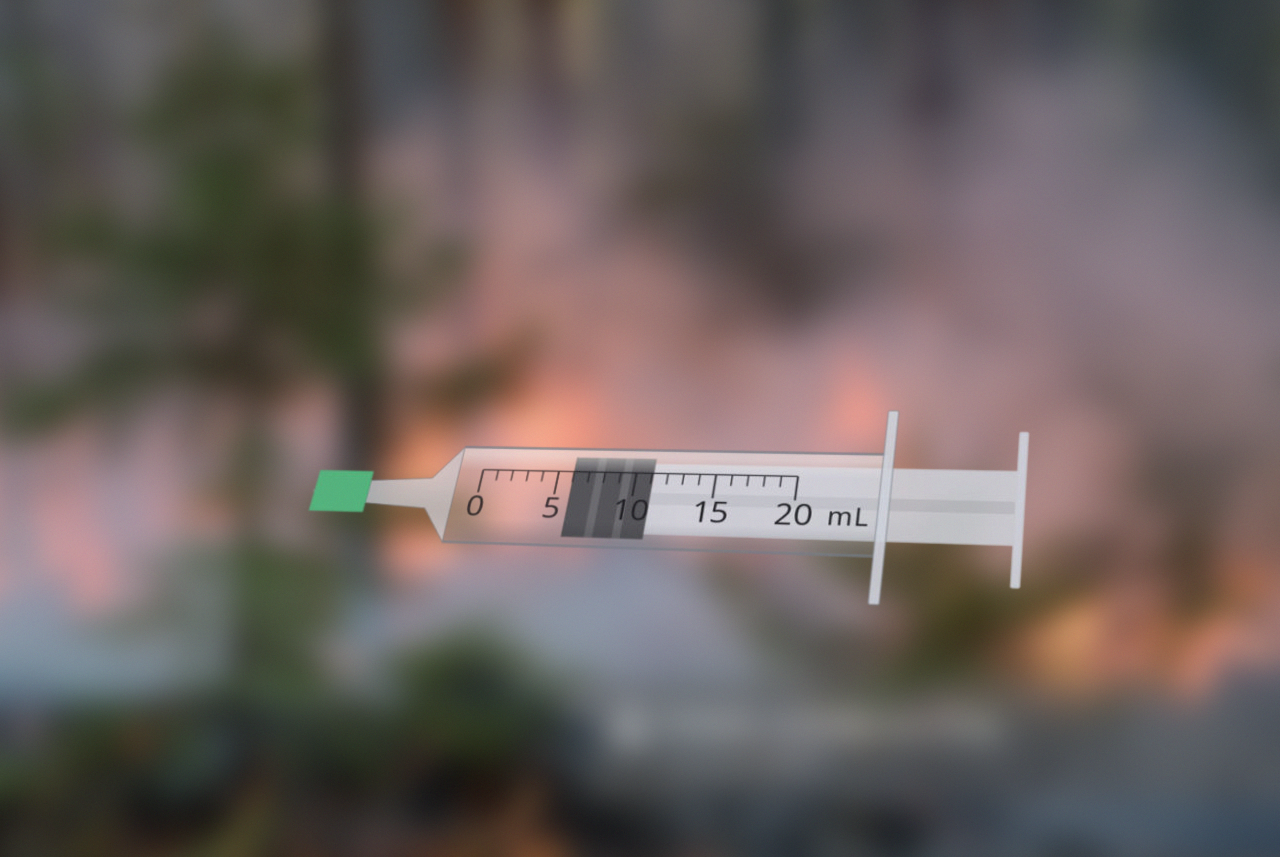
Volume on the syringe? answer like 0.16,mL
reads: 6,mL
